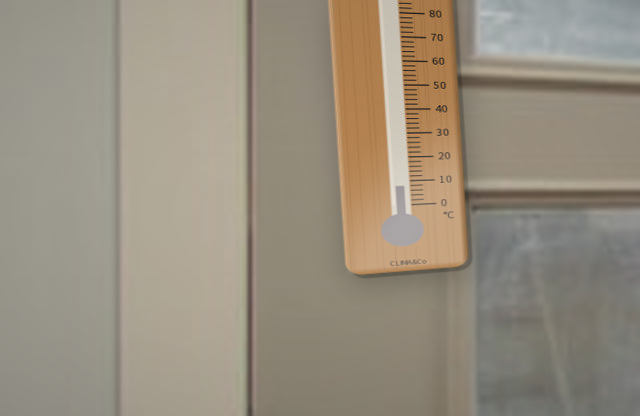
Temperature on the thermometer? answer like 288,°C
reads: 8,°C
